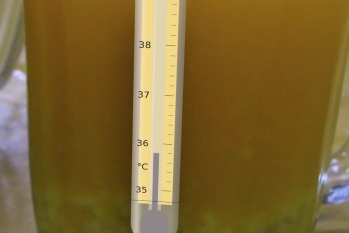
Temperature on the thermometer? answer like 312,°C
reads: 35.8,°C
